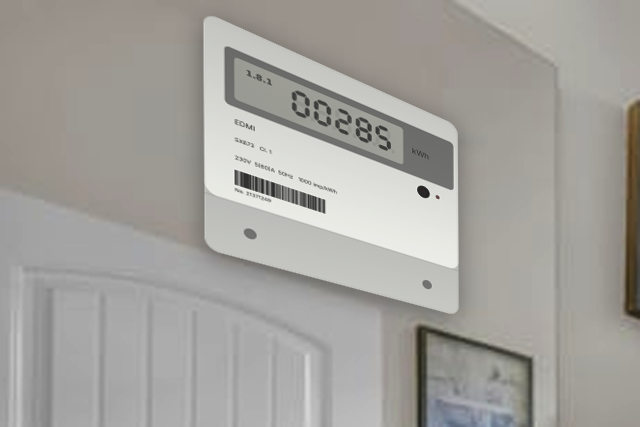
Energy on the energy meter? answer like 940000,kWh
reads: 285,kWh
